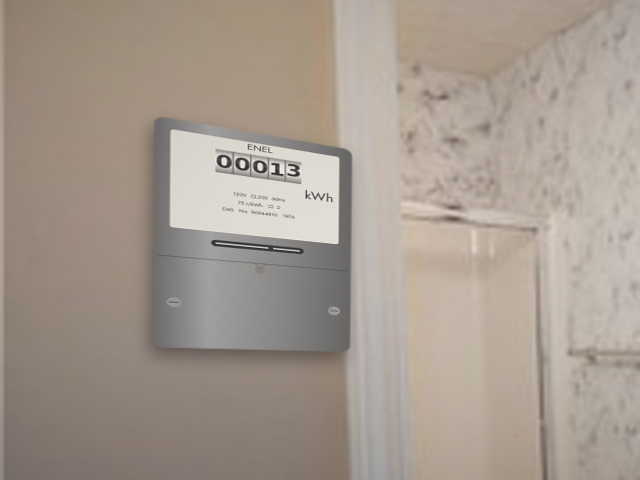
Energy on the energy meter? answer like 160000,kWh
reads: 13,kWh
